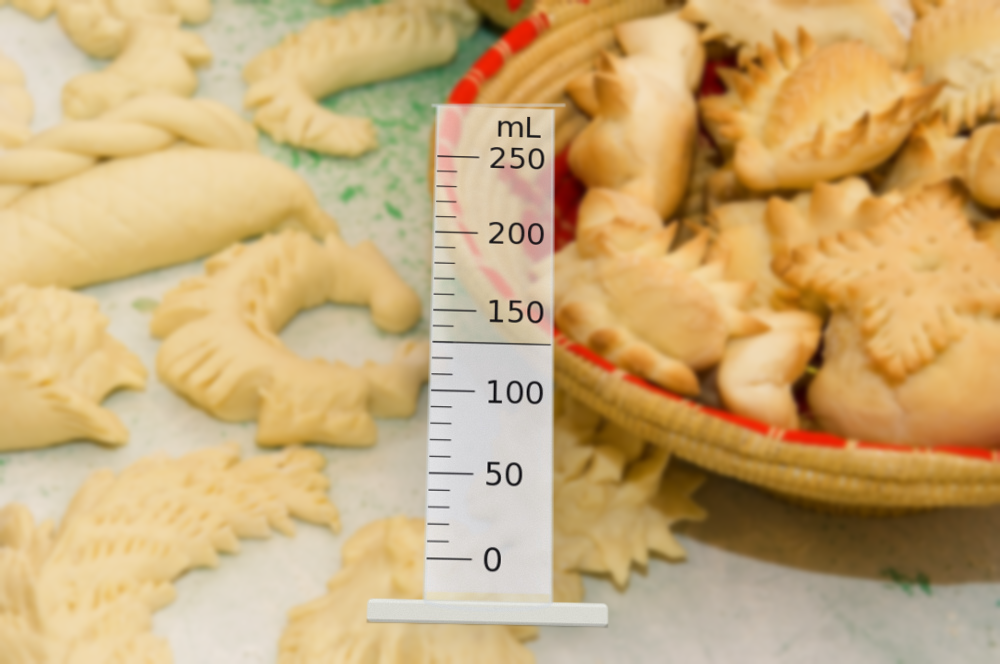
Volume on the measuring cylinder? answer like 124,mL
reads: 130,mL
